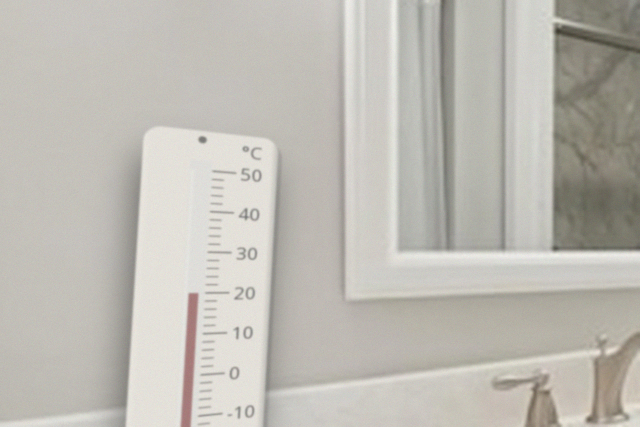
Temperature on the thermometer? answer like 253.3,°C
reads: 20,°C
